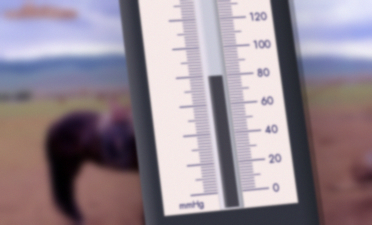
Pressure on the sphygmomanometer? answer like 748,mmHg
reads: 80,mmHg
